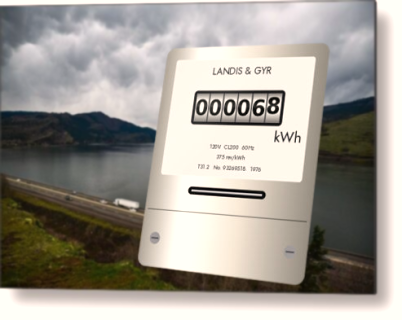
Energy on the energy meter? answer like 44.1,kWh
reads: 68,kWh
